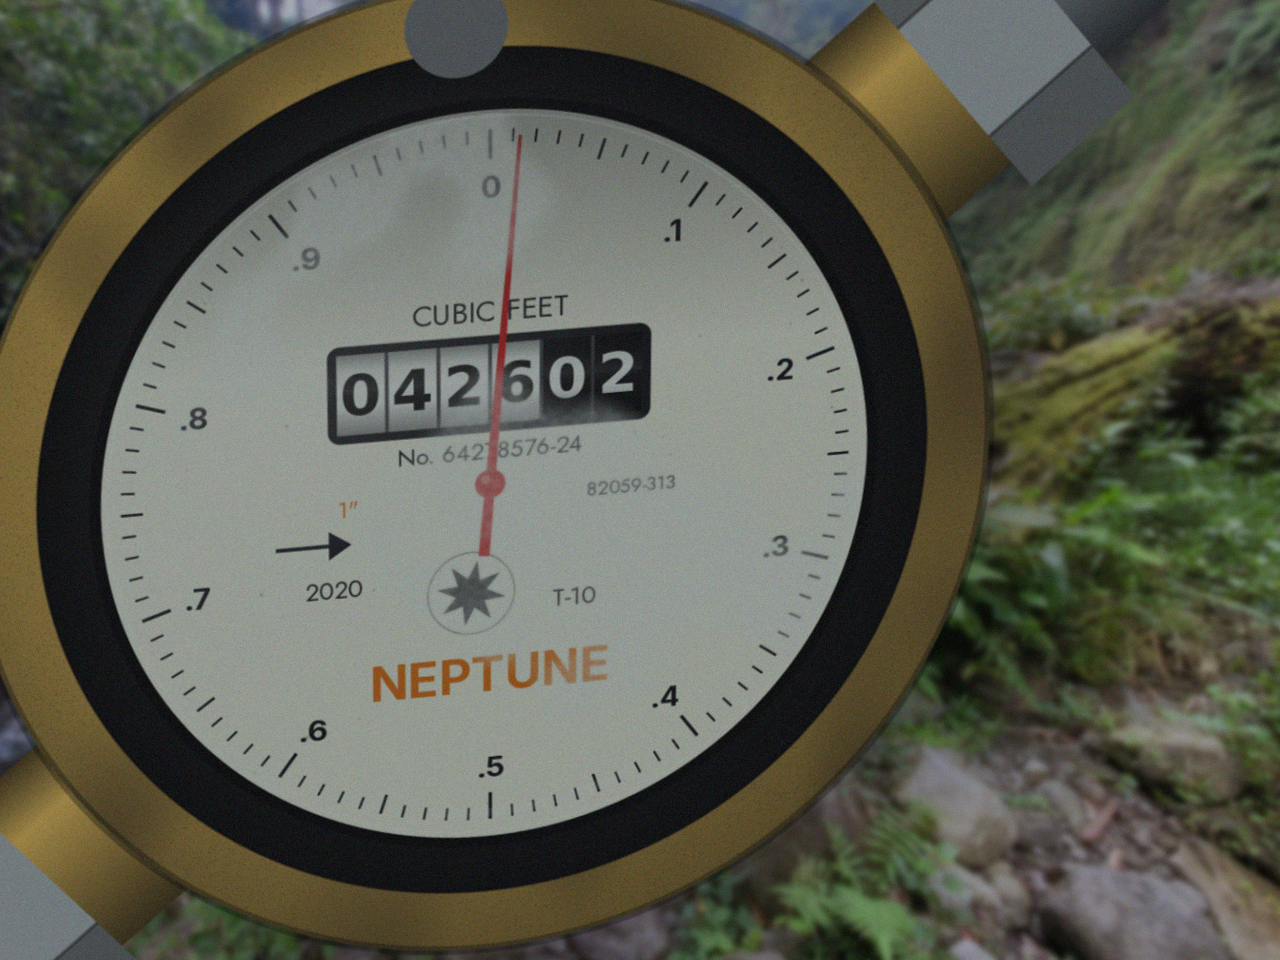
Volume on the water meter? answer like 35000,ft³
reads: 42602.01,ft³
